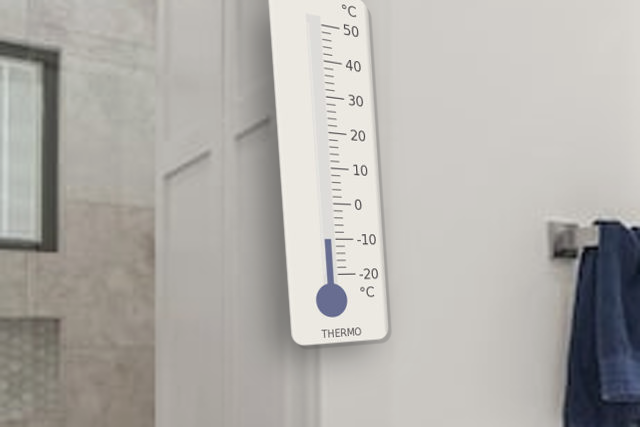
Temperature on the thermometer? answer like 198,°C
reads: -10,°C
